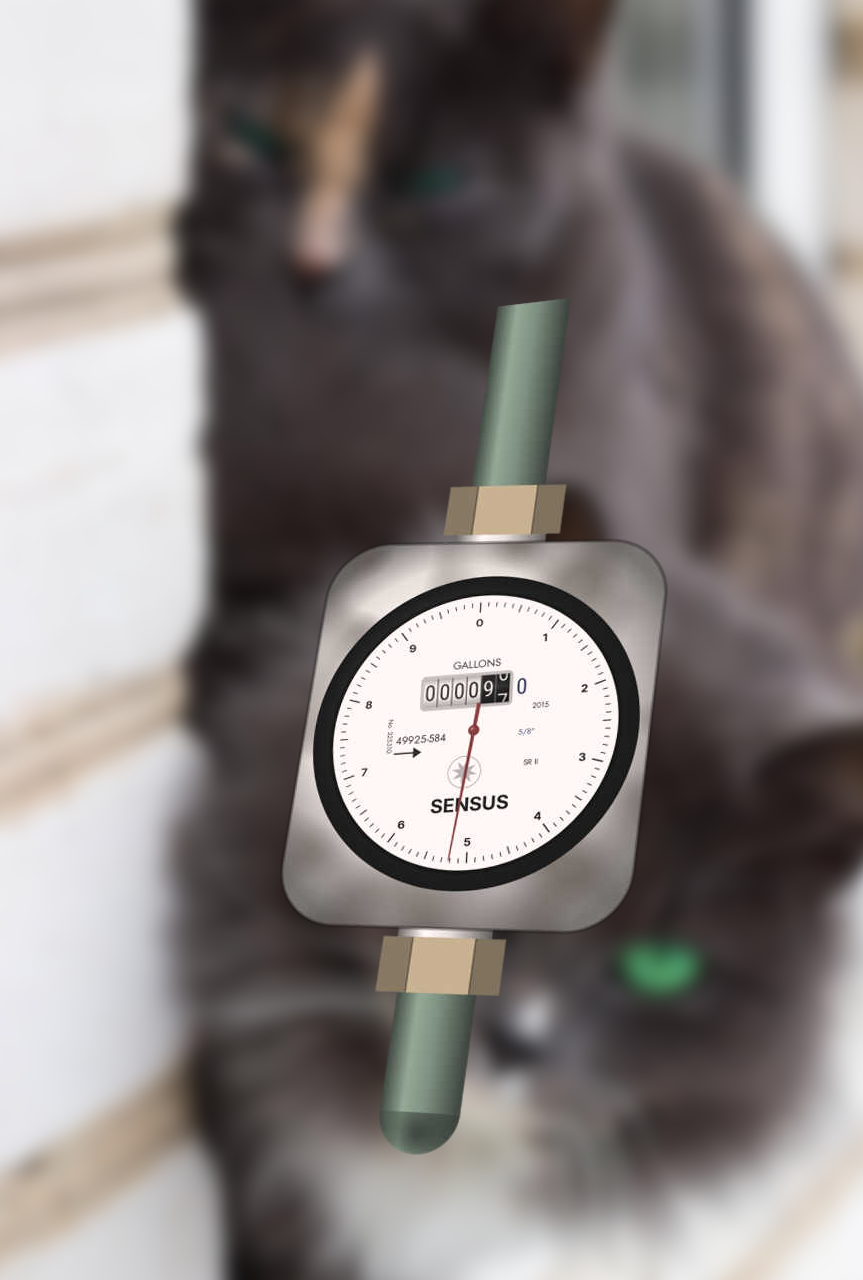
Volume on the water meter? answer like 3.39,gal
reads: 965.2,gal
